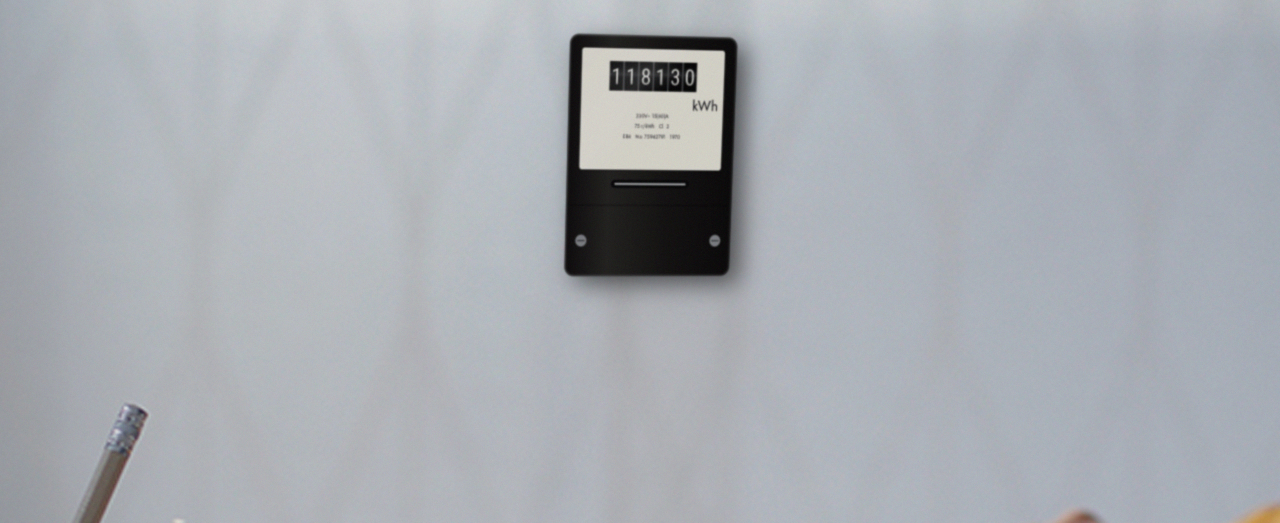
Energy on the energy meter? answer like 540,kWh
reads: 118130,kWh
